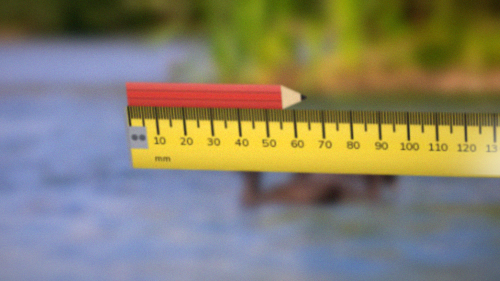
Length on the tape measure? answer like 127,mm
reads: 65,mm
